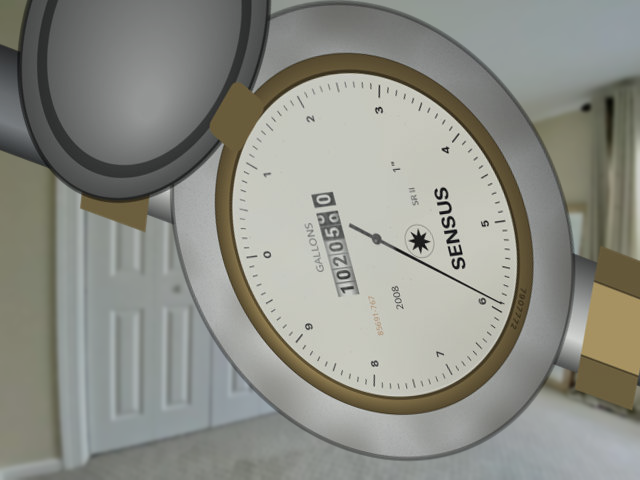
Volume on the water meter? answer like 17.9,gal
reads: 1020585.9,gal
